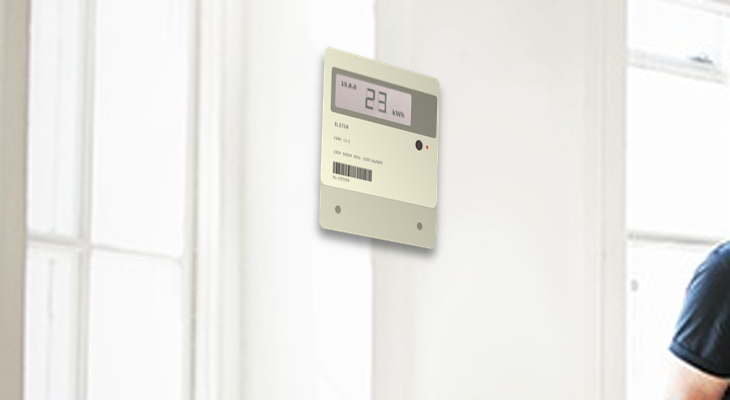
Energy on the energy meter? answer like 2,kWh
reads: 23,kWh
